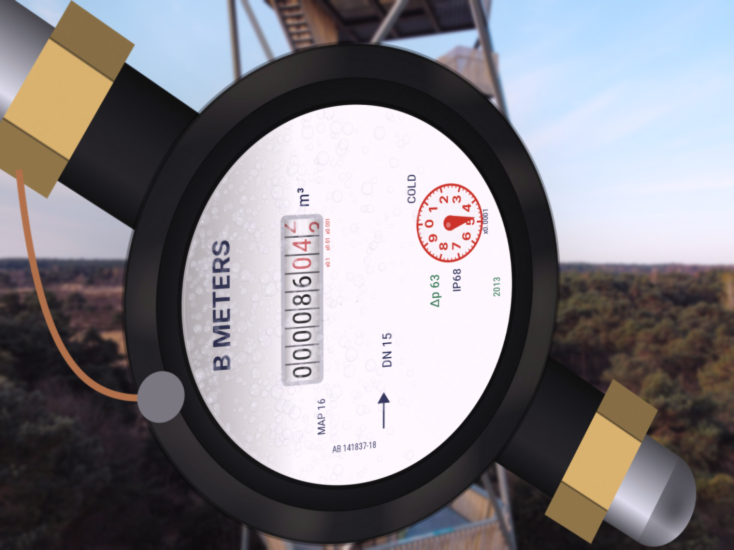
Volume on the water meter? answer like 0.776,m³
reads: 86.0424,m³
